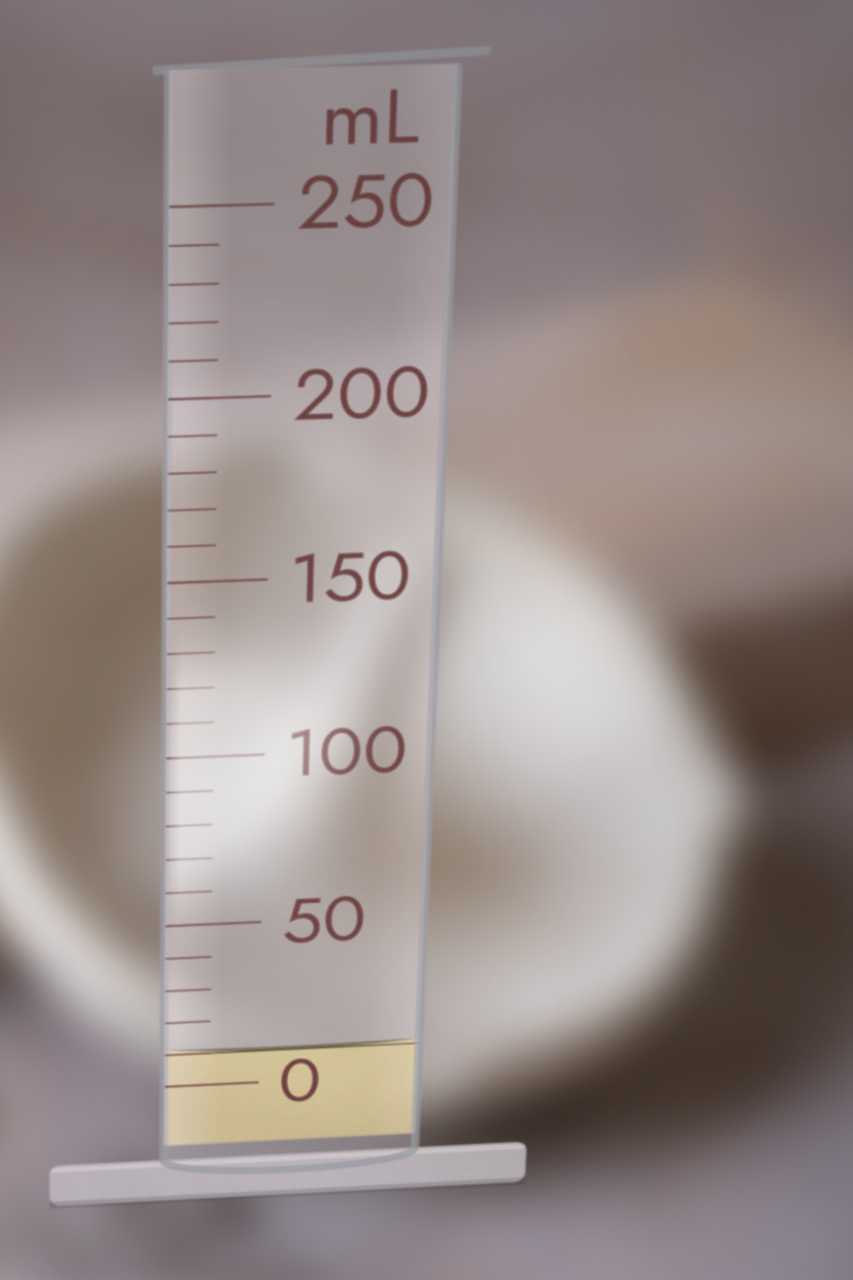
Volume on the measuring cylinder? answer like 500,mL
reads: 10,mL
